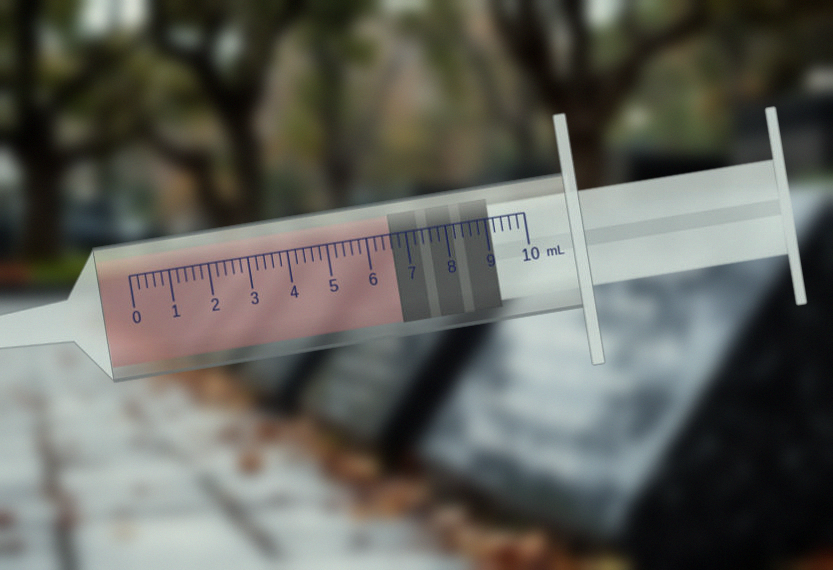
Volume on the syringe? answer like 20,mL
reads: 6.6,mL
